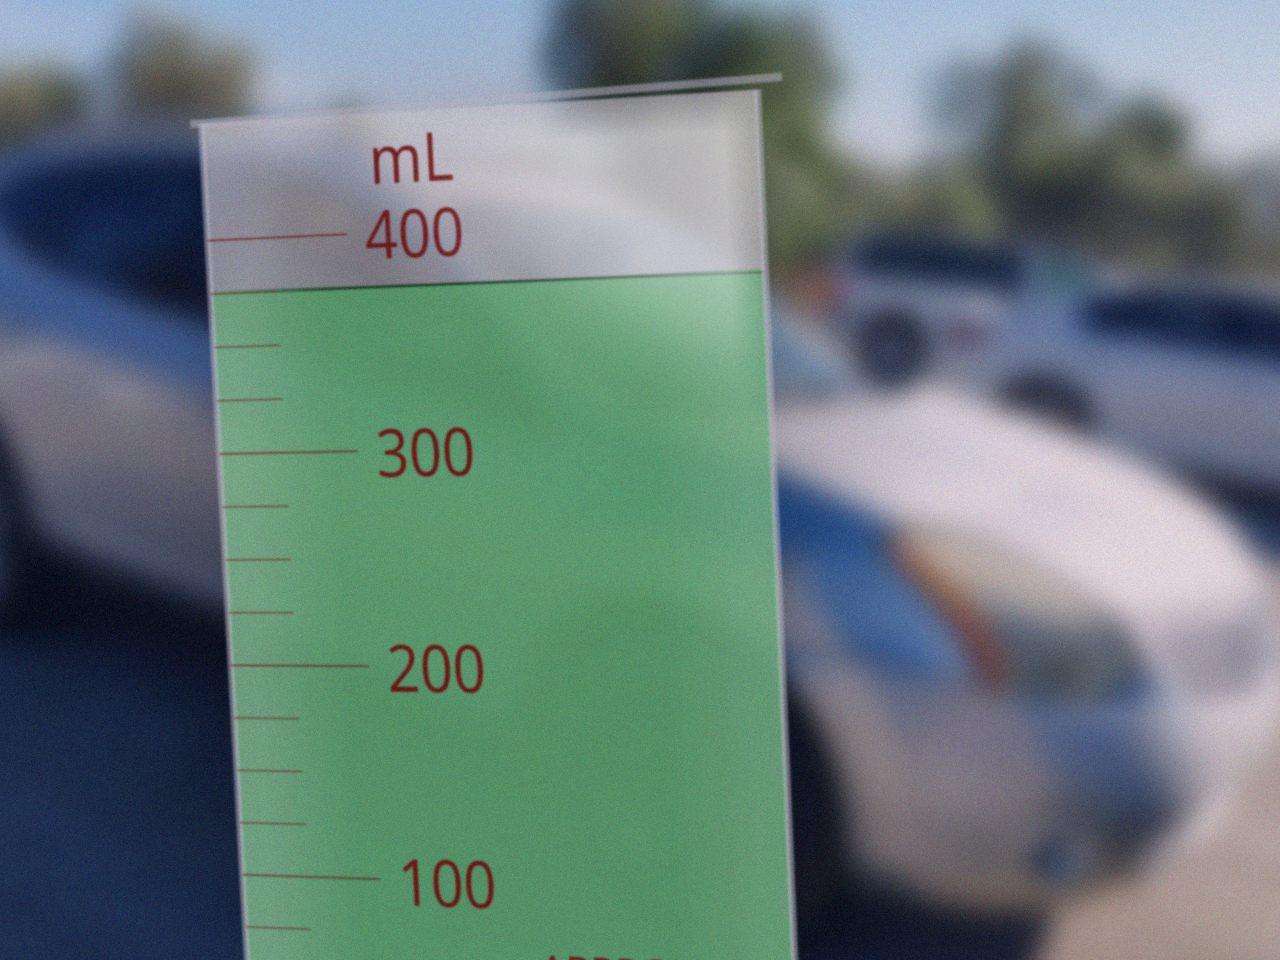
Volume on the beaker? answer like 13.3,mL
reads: 375,mL
